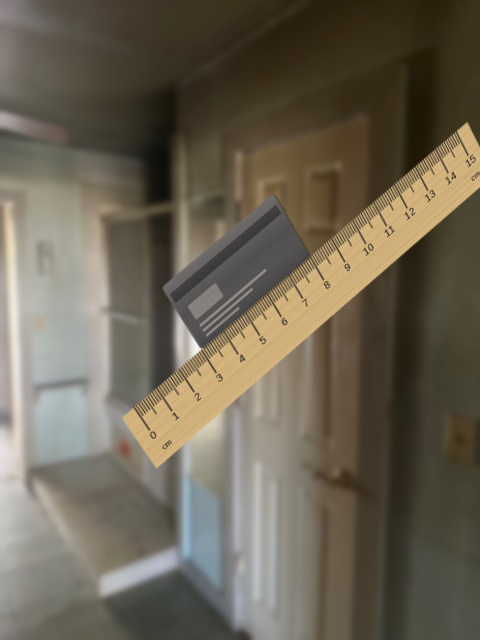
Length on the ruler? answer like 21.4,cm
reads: 5,cm
